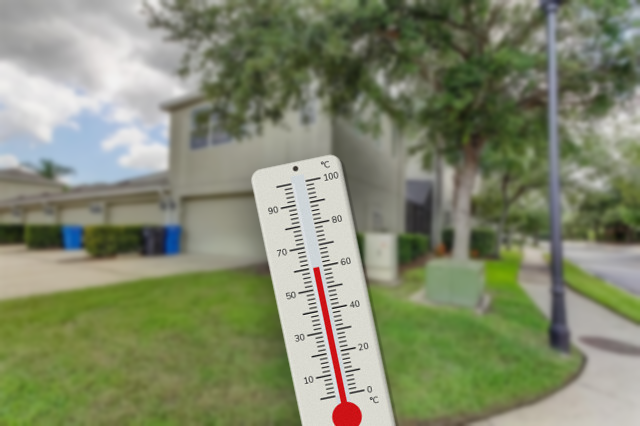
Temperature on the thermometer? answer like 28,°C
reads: 60,°C
